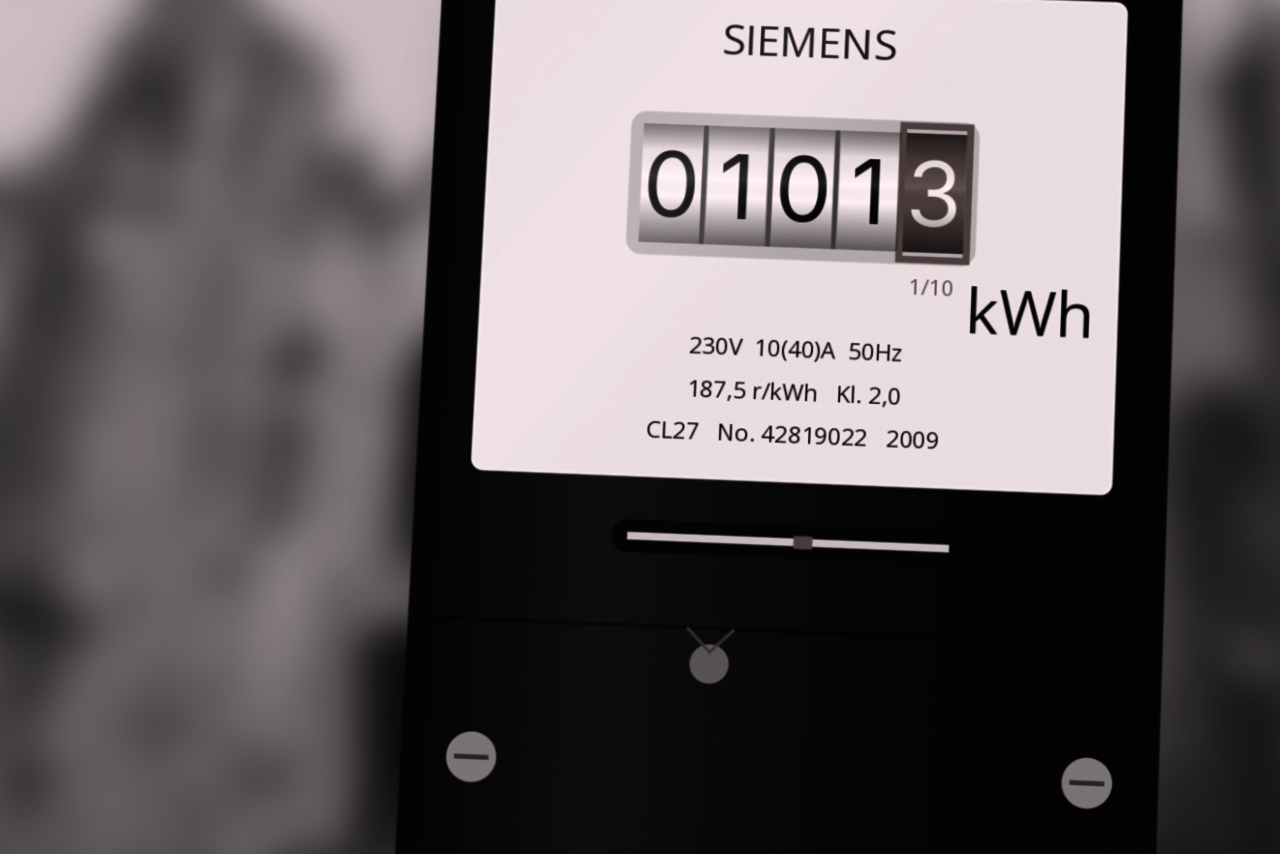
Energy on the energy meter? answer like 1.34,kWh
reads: 101.3,kWh
